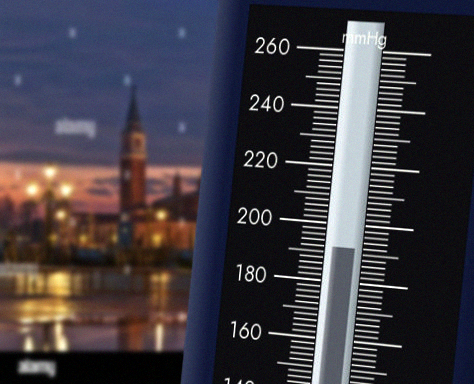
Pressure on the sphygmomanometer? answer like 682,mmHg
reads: 192,mmHg
